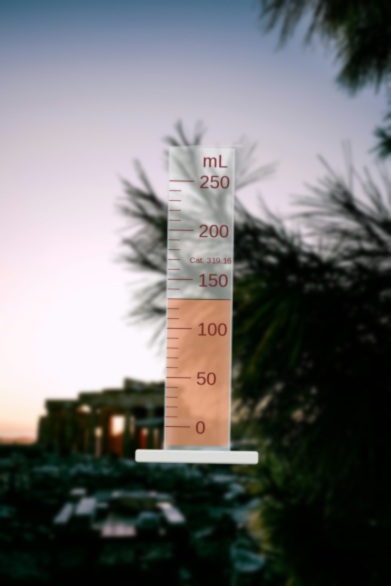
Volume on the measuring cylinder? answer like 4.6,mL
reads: 130,mL
